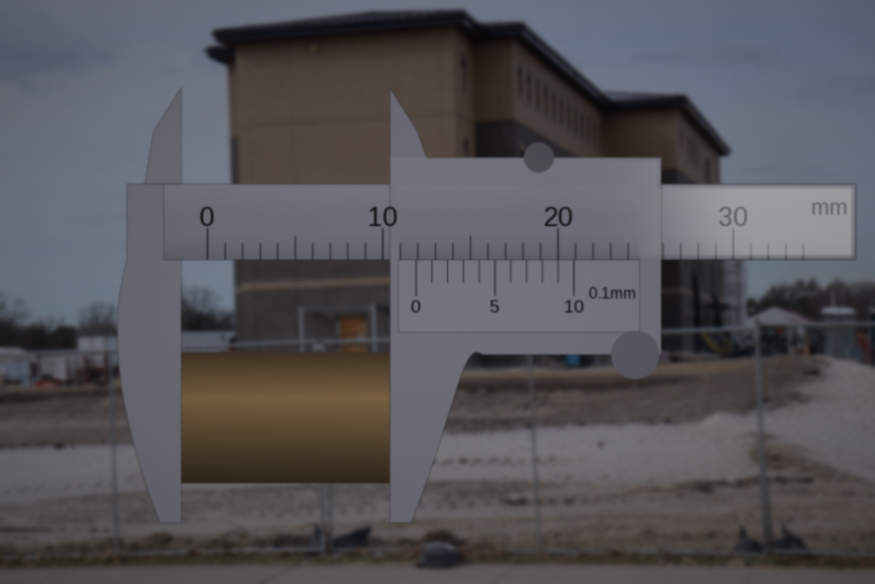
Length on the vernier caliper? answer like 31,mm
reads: 11.9,mm
